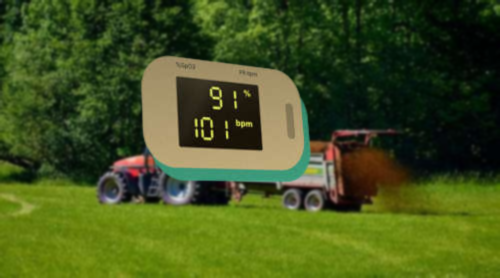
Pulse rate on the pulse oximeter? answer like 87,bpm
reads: 101,bpm
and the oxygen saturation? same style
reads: 91,%
